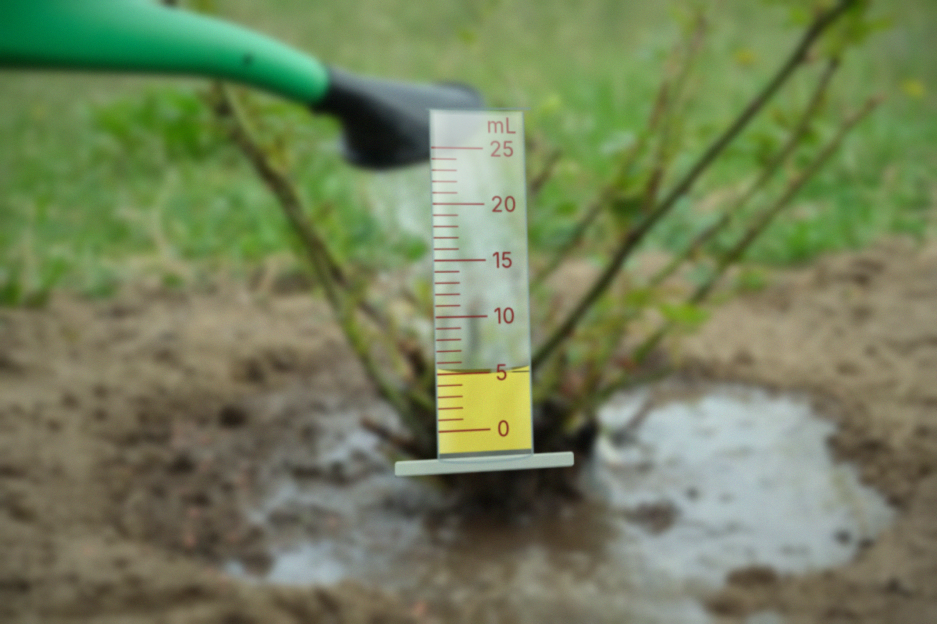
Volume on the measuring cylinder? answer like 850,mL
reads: 5,mL
